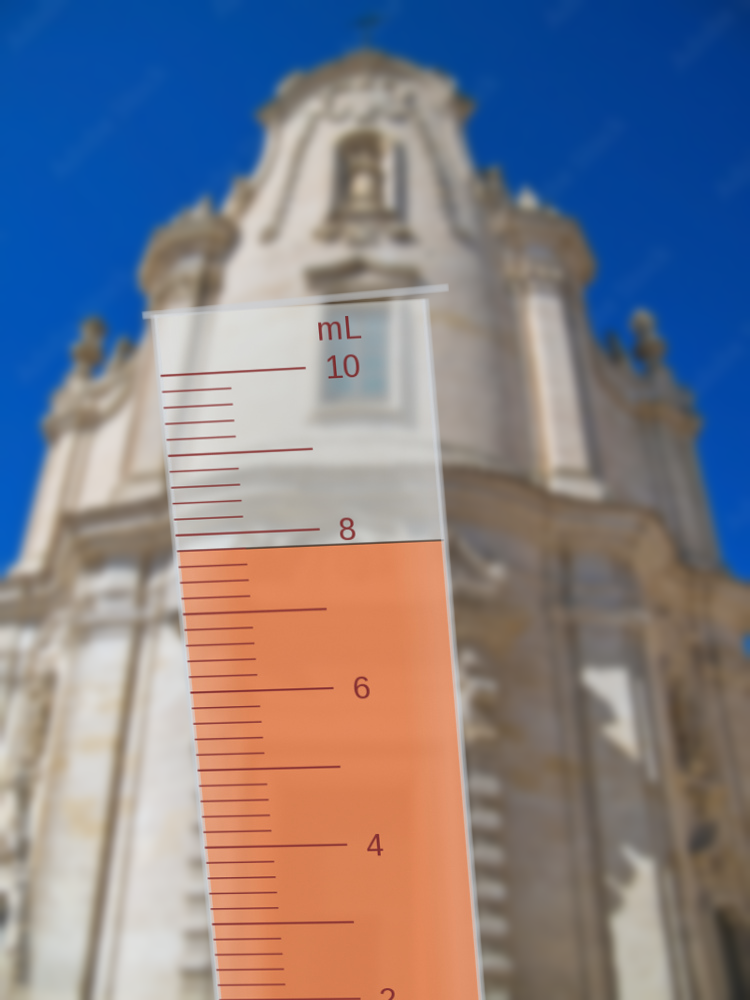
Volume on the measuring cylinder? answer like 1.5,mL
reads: 7.8,mL
